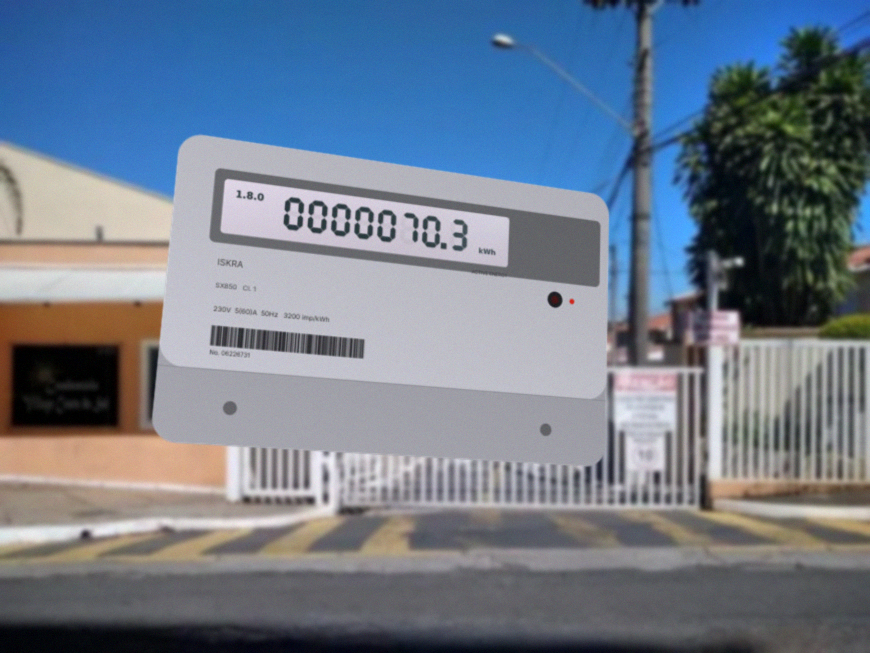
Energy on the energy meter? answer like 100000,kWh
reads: 70.3,kWh
